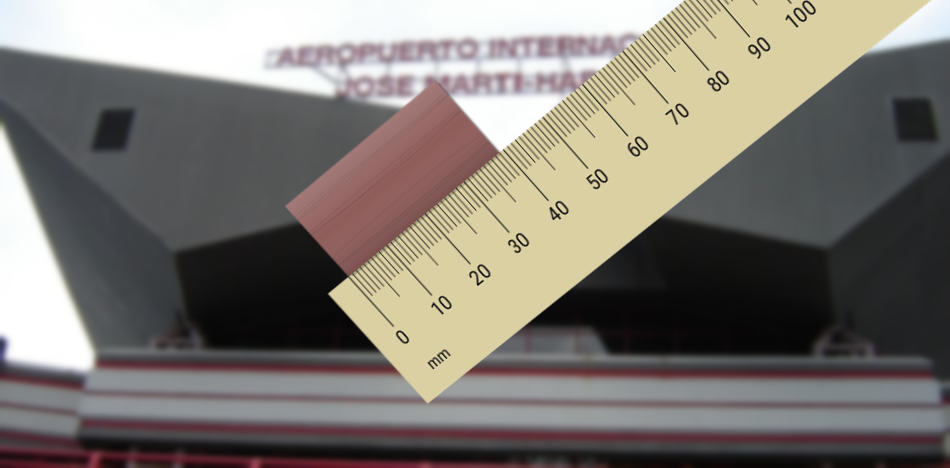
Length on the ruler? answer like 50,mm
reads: 39,mm
